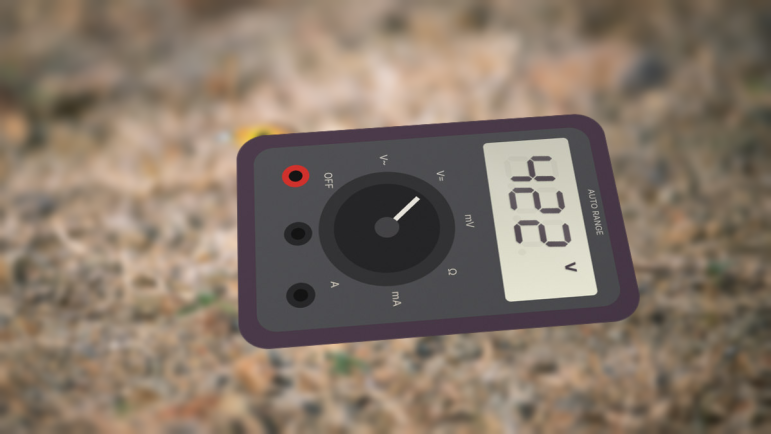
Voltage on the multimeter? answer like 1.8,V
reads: 422,V
